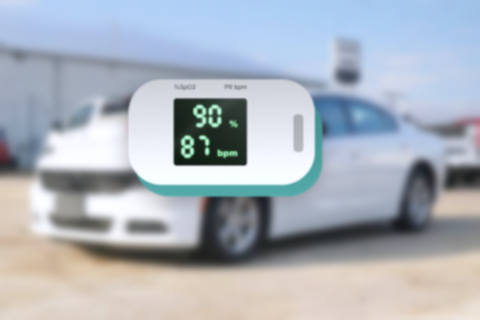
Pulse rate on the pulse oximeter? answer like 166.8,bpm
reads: 87,bpm
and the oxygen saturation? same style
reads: 90,%
